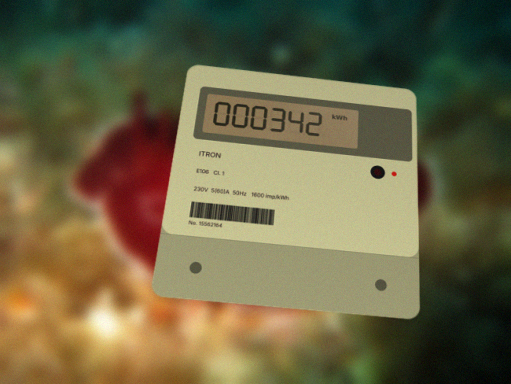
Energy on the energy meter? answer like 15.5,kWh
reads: 342,kWh
